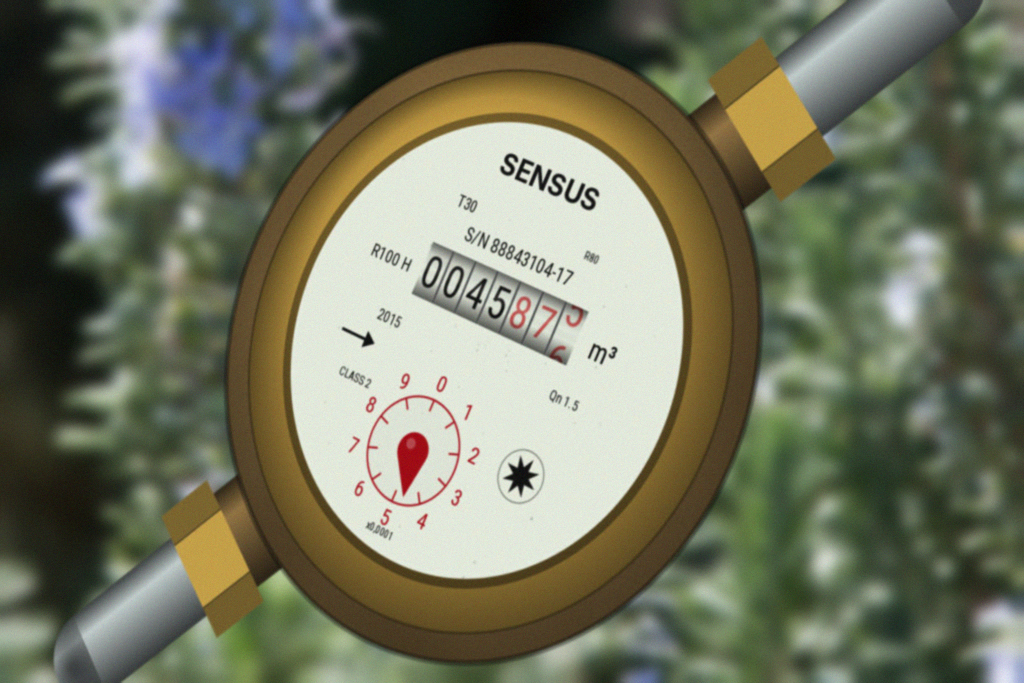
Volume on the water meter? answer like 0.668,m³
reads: 45.8754,m³
